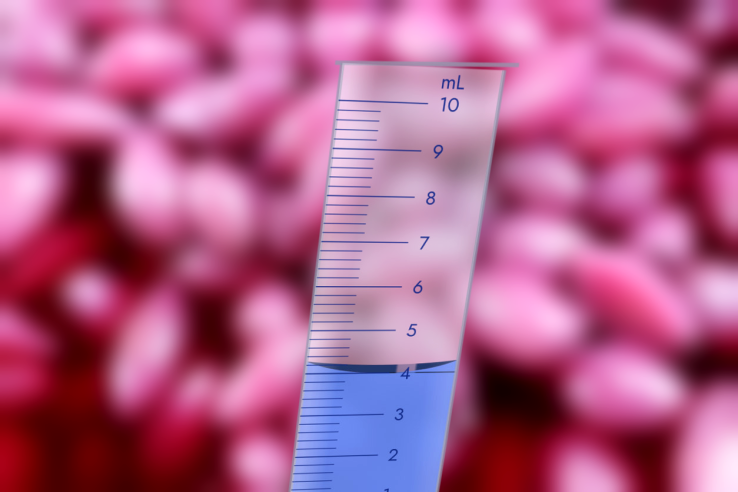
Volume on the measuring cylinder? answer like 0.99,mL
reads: 4,mL
